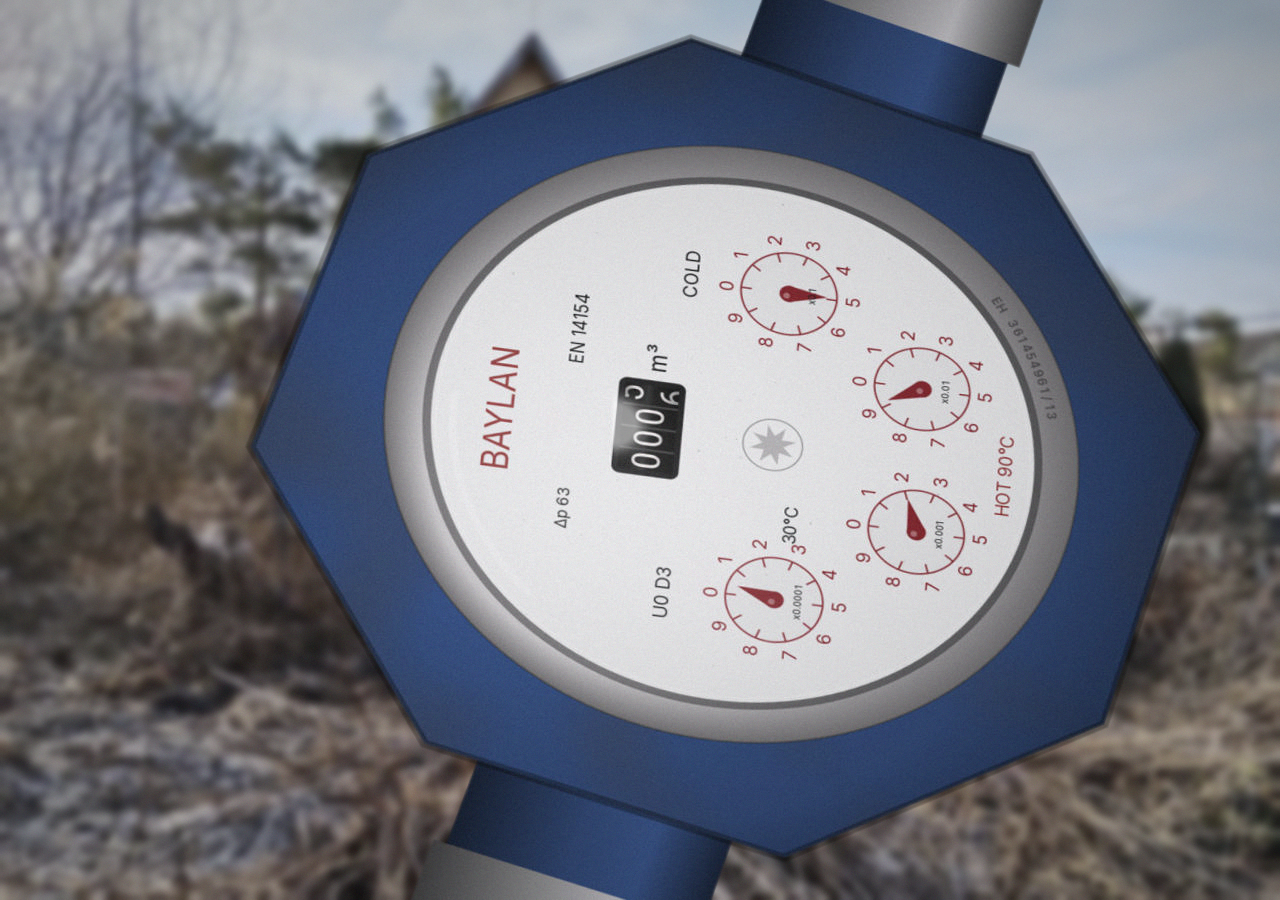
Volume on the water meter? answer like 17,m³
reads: 5.4920,m³
